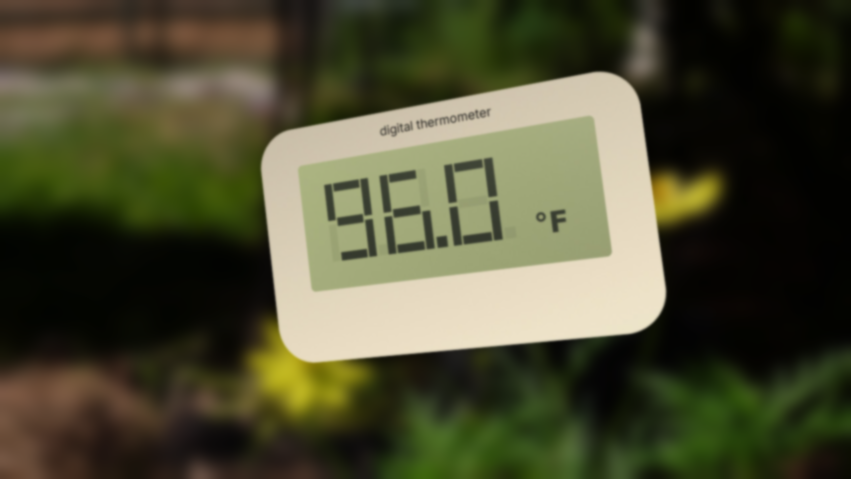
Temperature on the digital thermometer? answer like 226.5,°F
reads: 96.0,°F
